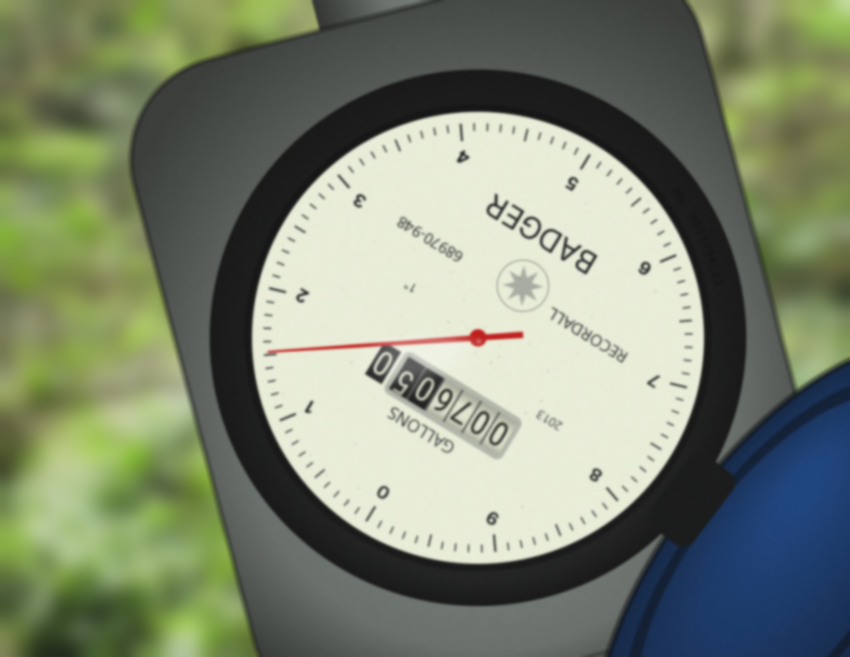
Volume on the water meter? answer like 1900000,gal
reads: 76051.5,gal
